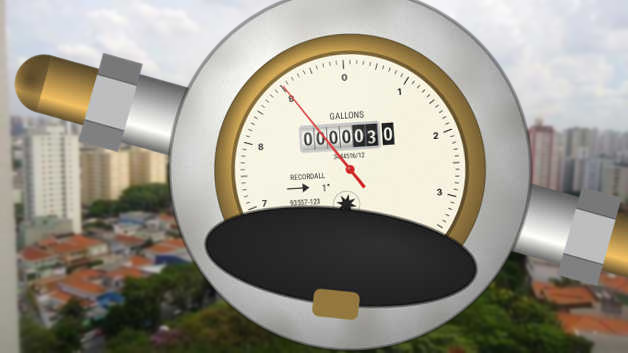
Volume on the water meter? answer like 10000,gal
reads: 29.0,gal
